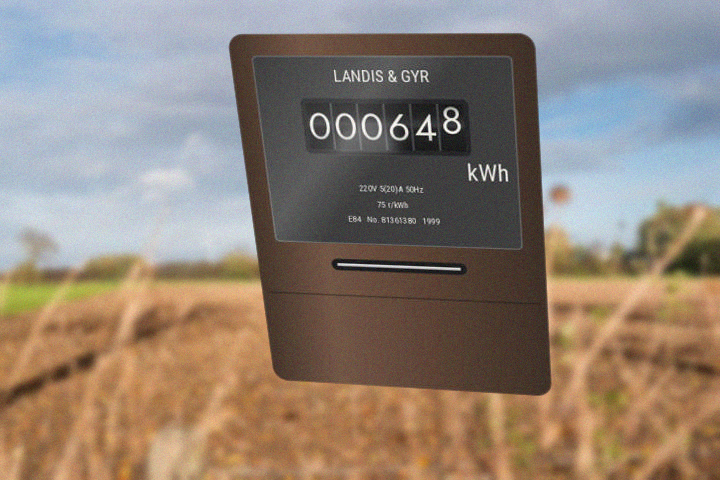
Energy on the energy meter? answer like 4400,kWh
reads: 648,kWh
